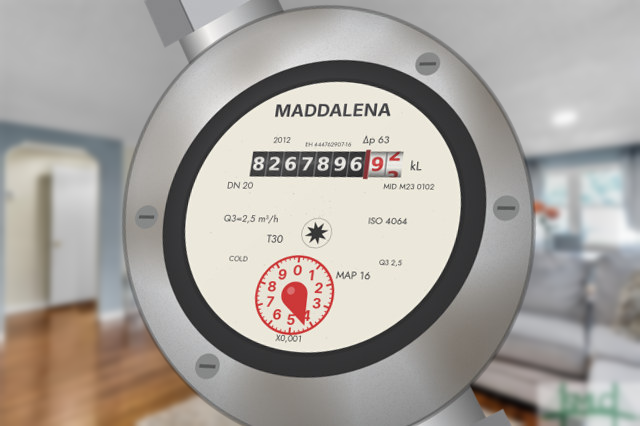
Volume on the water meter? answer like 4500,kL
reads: 8267896.924,kL
